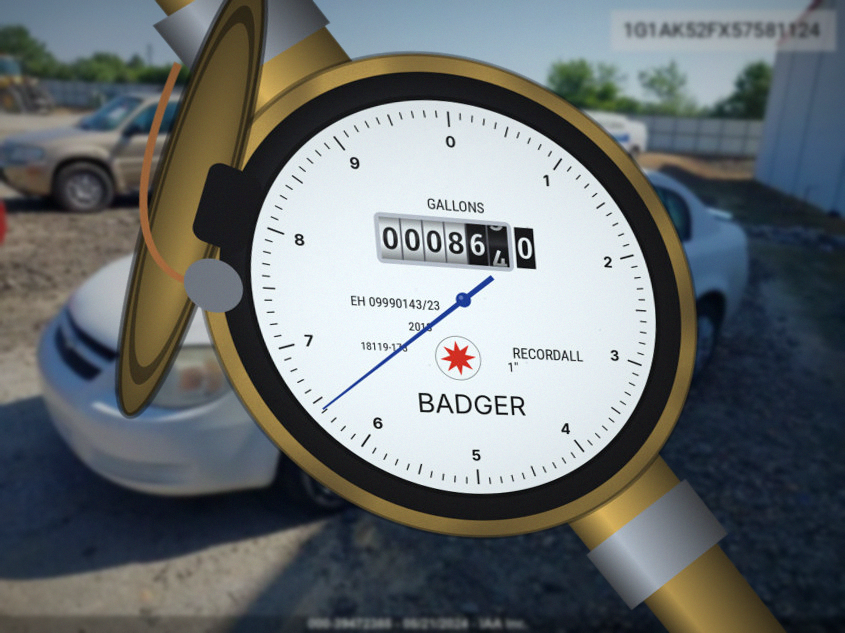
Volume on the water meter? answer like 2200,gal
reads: 8636.4,gal
